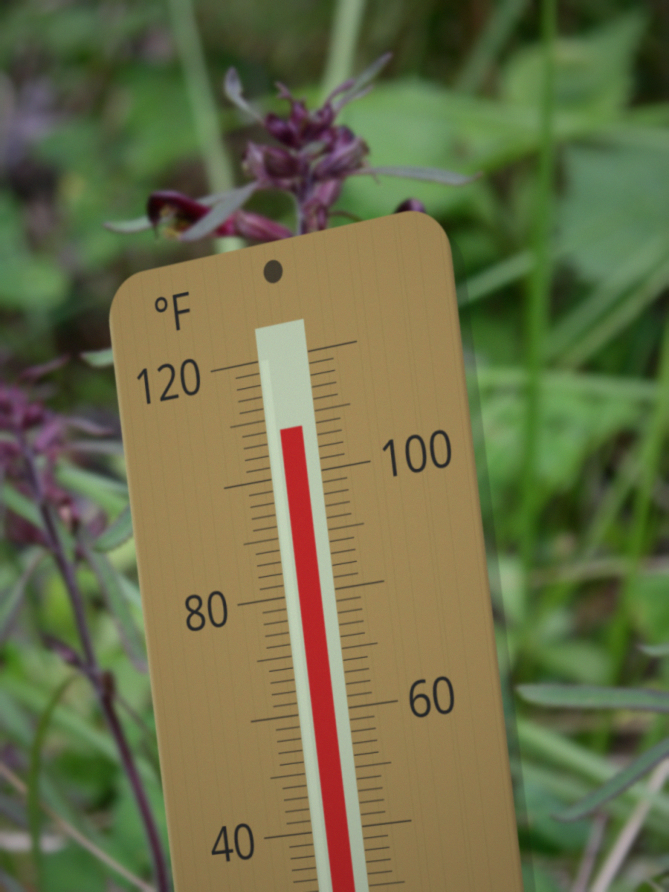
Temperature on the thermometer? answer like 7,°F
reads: 108,°F
